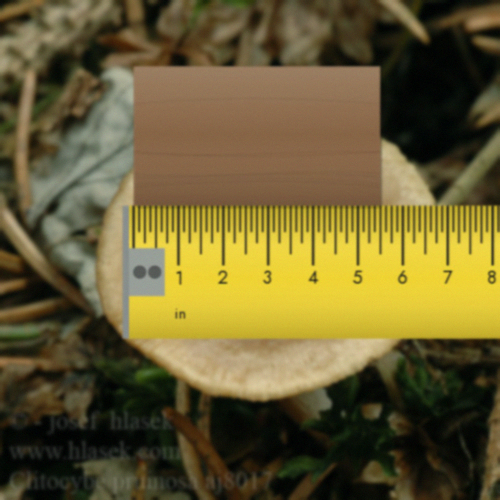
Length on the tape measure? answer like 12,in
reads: 5.5,in
